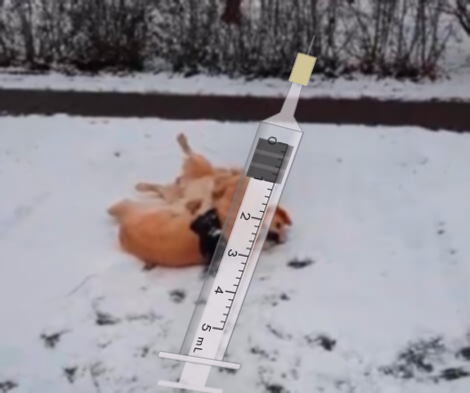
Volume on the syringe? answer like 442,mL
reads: 0,mL
